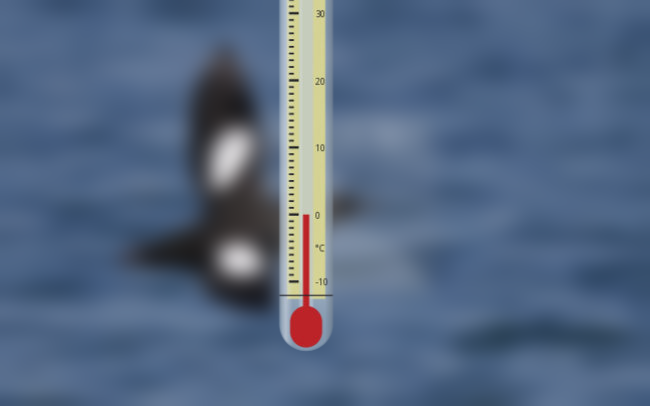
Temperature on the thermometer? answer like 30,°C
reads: 0,°C
